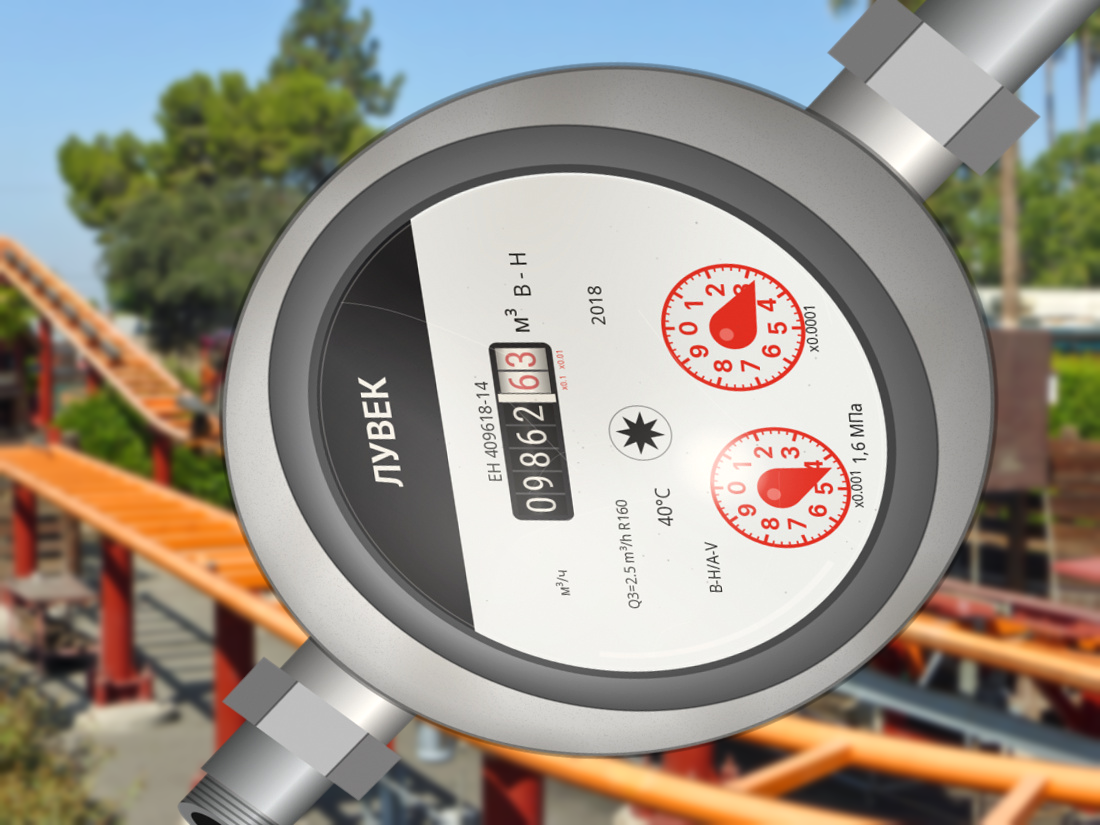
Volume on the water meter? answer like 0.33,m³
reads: 9862.6343,m³
